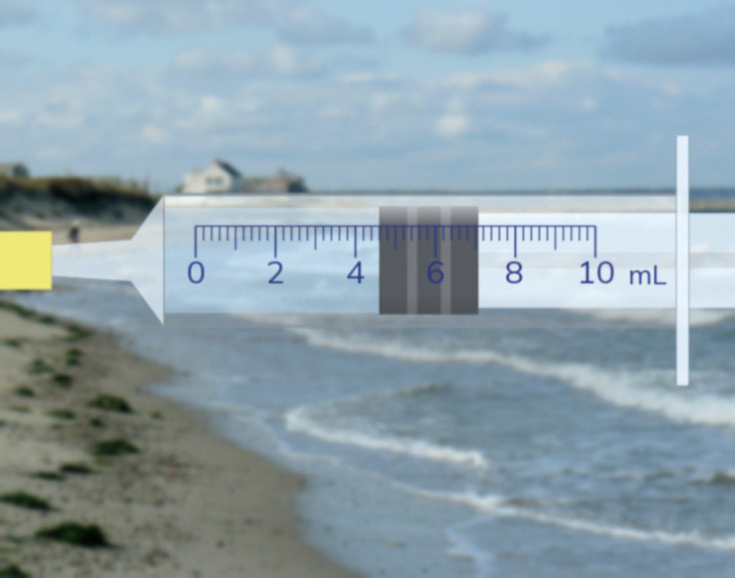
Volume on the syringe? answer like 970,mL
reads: 4.6,mL
